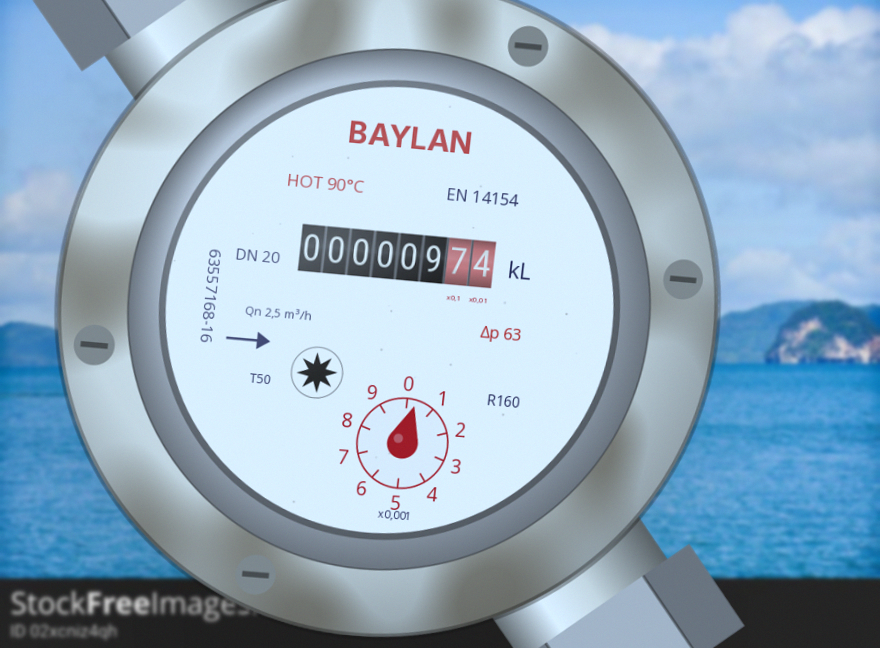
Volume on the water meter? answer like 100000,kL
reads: 9.740,kL
